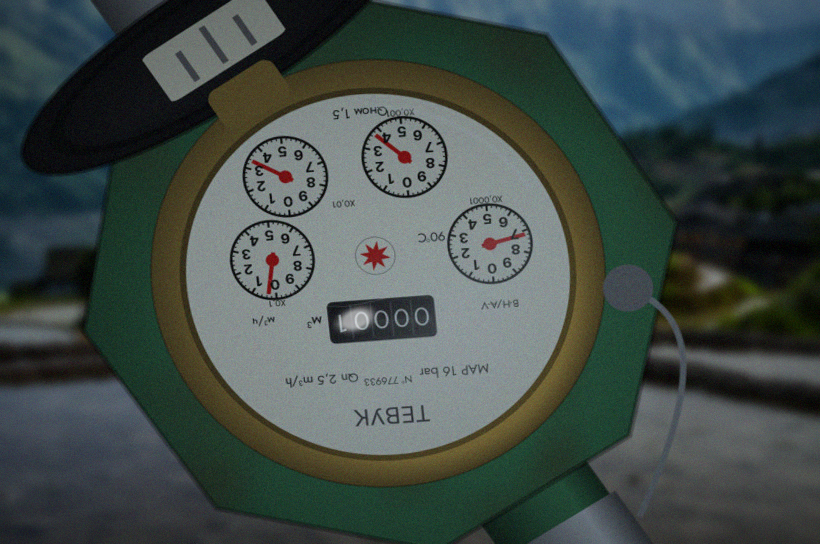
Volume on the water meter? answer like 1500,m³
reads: 1.0337,m³
